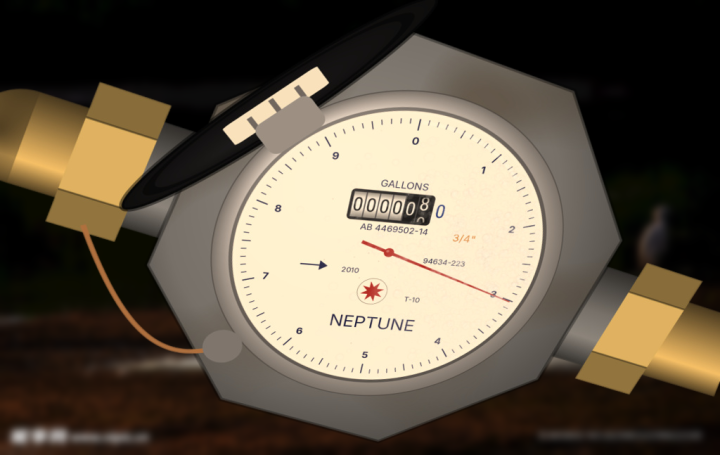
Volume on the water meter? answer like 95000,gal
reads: 83.0,gal
